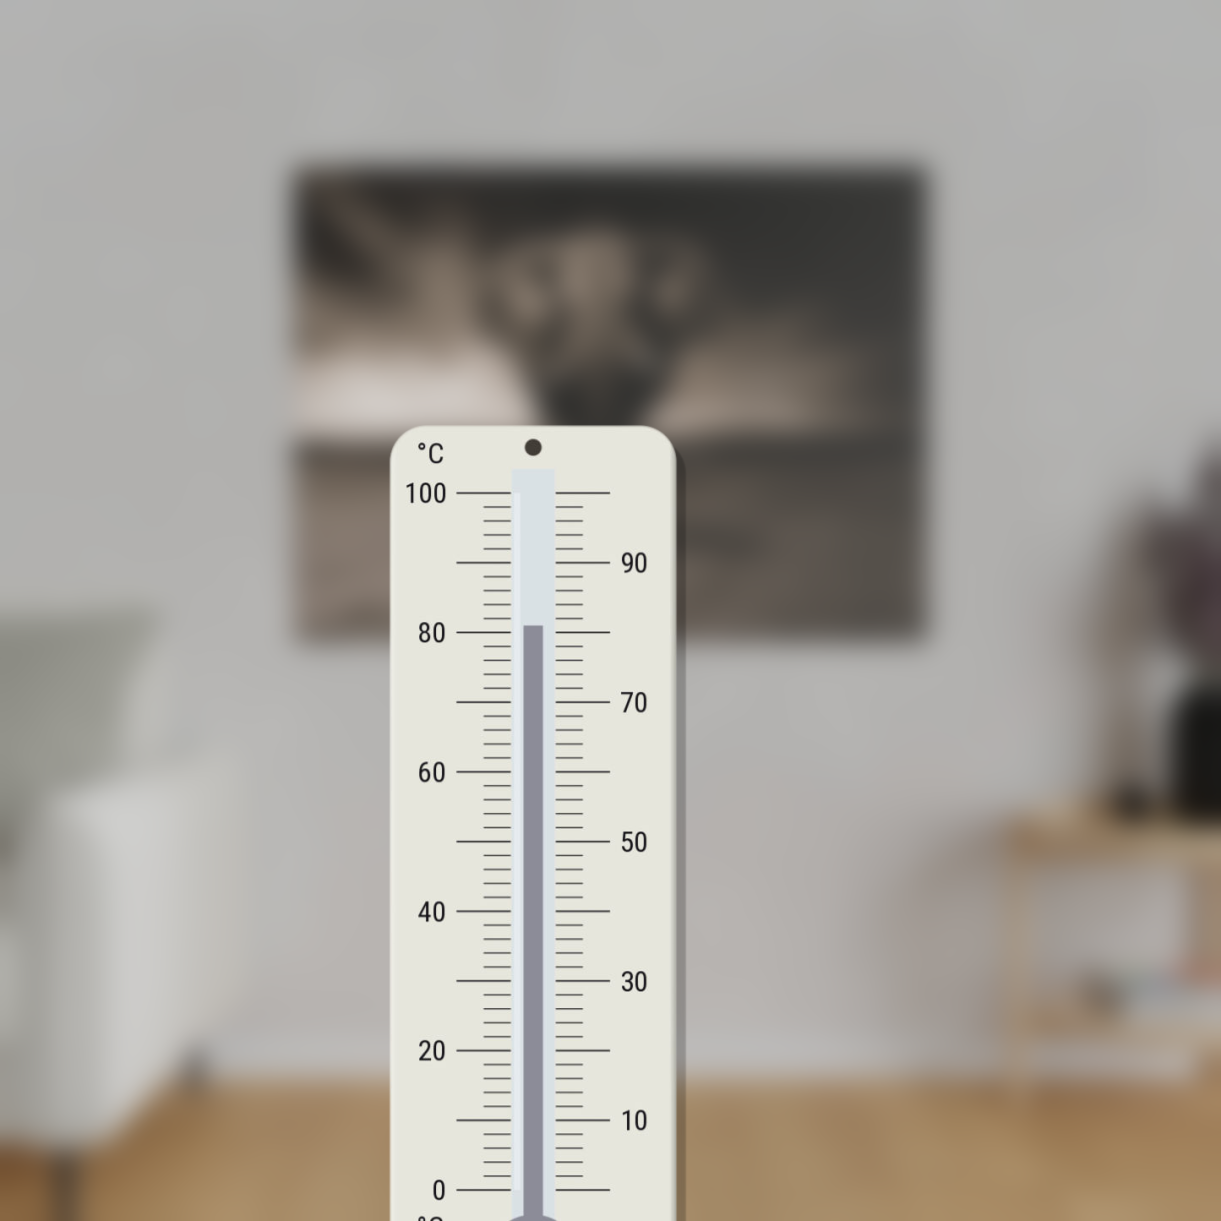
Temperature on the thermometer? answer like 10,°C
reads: 81,°C
